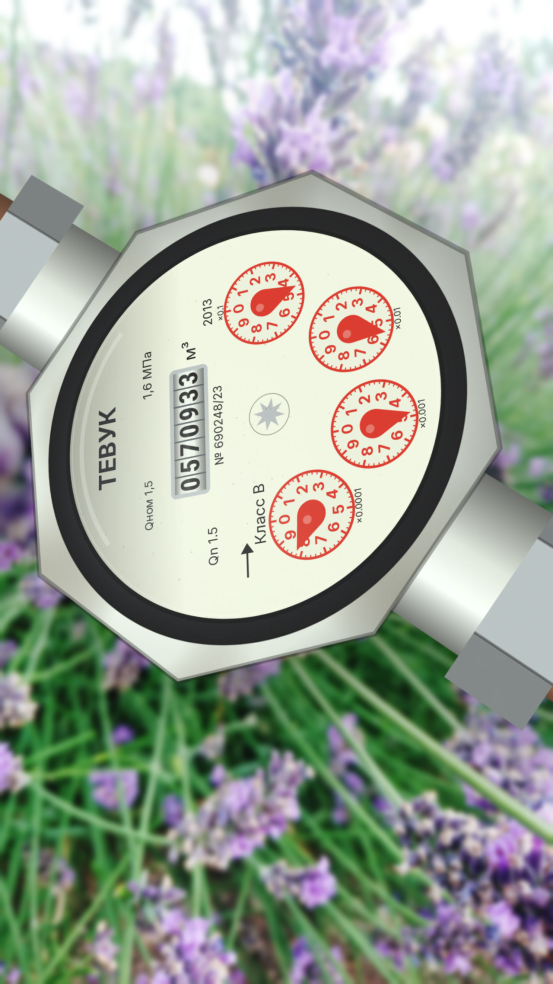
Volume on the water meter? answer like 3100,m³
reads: 570933.4548,m³
